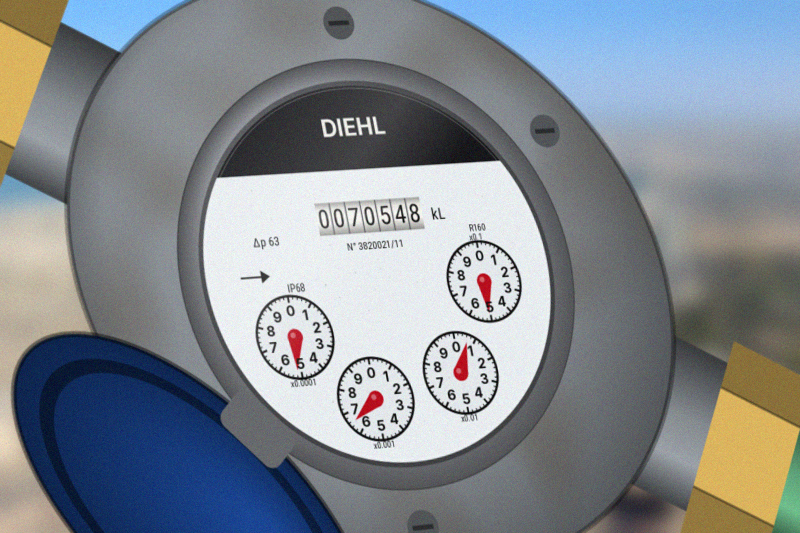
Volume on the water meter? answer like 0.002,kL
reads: 70548.5065,kL
